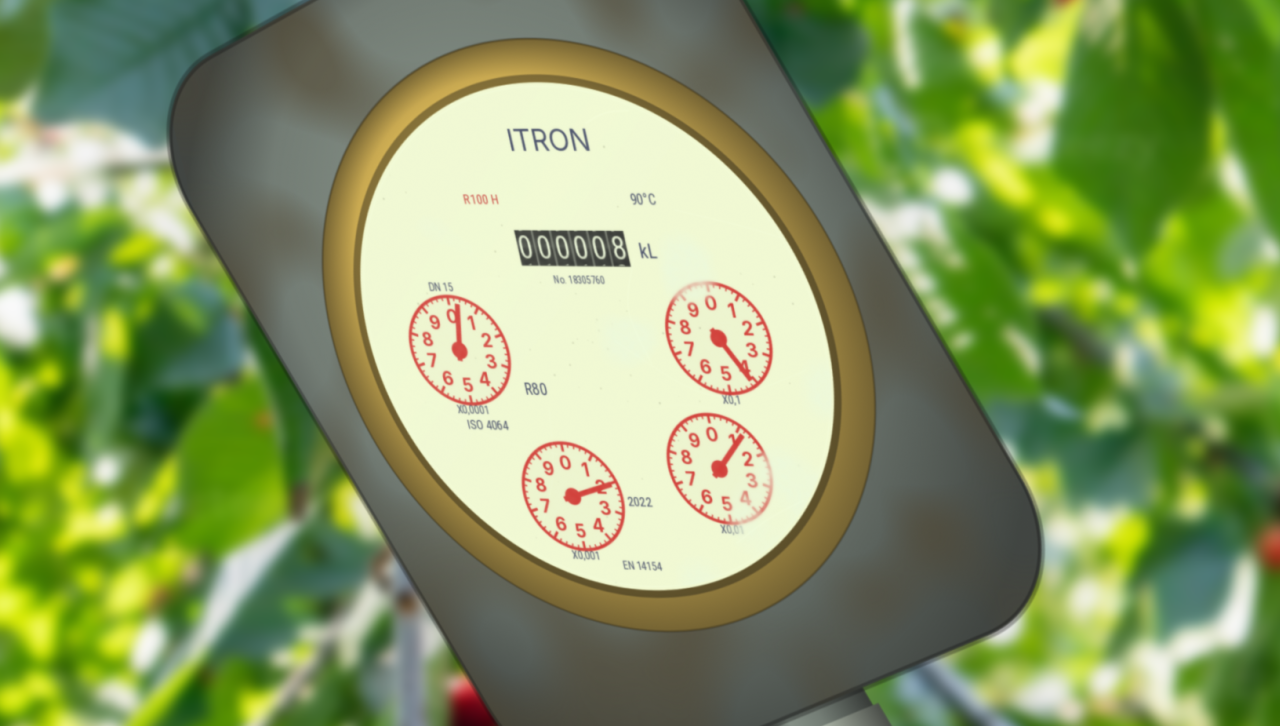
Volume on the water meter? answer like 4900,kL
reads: 8.4120,kL
